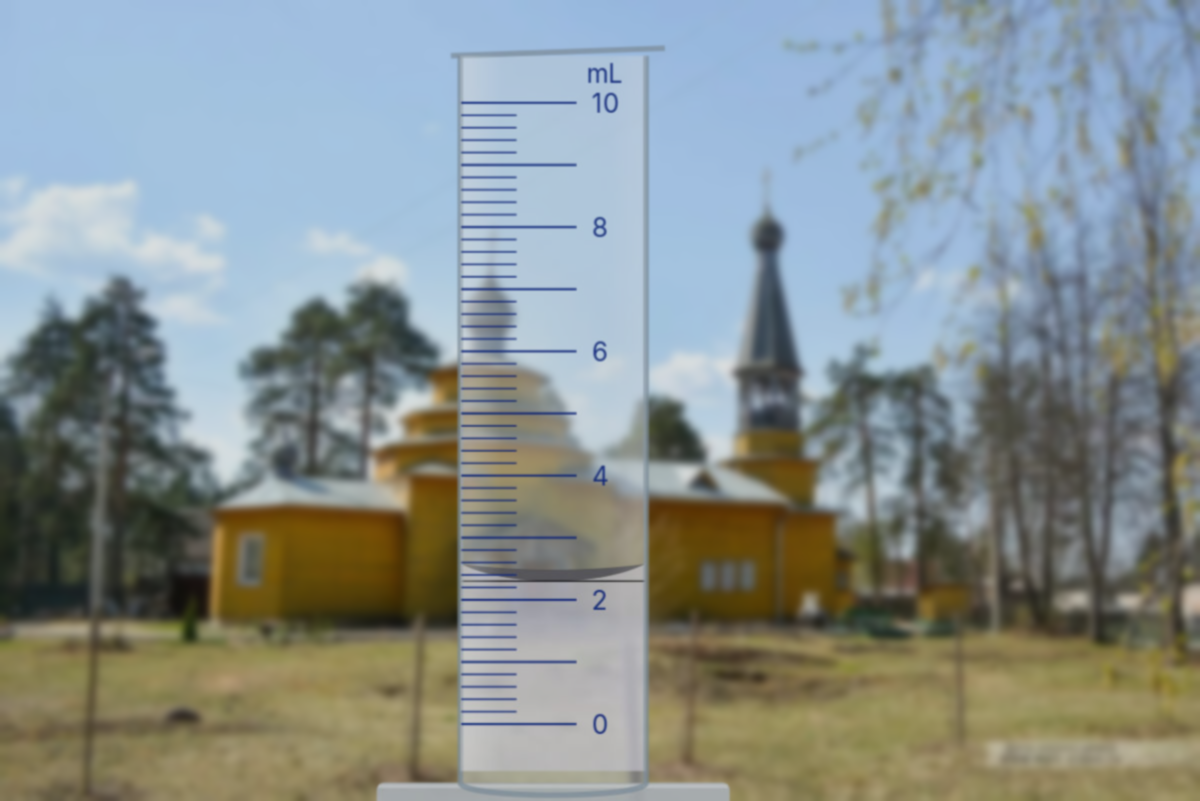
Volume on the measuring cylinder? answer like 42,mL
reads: 2.3,mL
